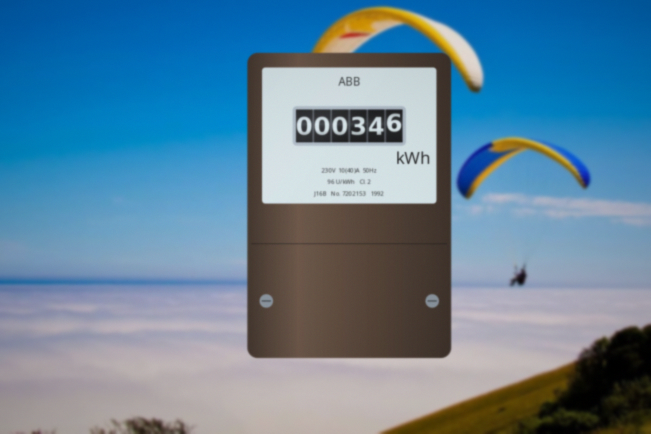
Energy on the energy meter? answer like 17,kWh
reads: 346,kWh
